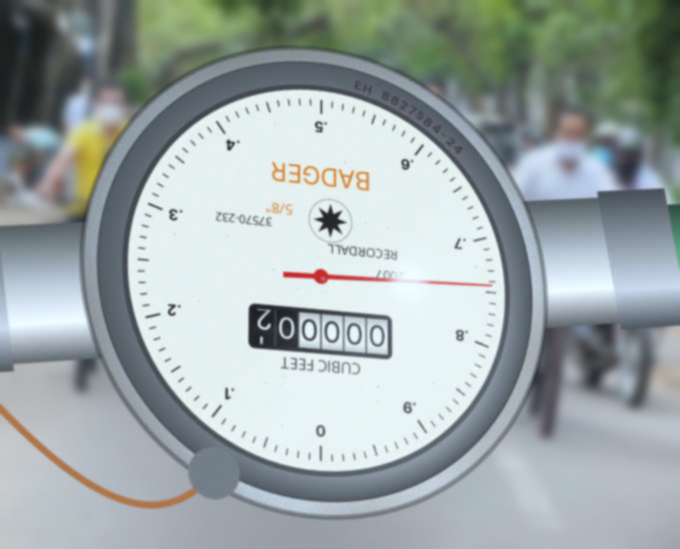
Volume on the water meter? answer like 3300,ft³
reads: 1.74,ft³
